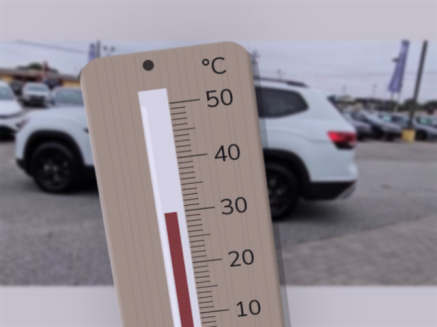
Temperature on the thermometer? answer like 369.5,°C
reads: 30,°C
